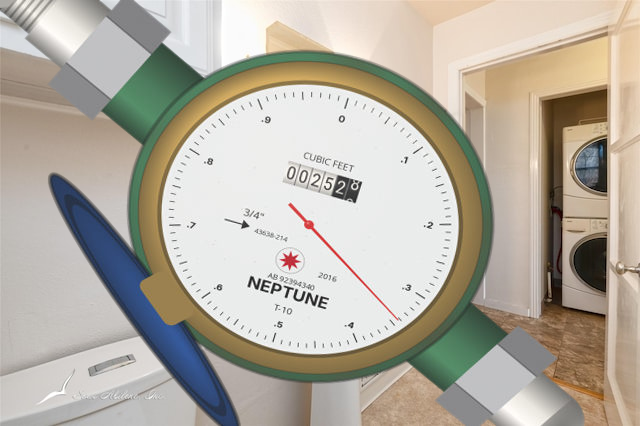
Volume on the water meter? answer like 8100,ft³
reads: 2528.34,ft³
